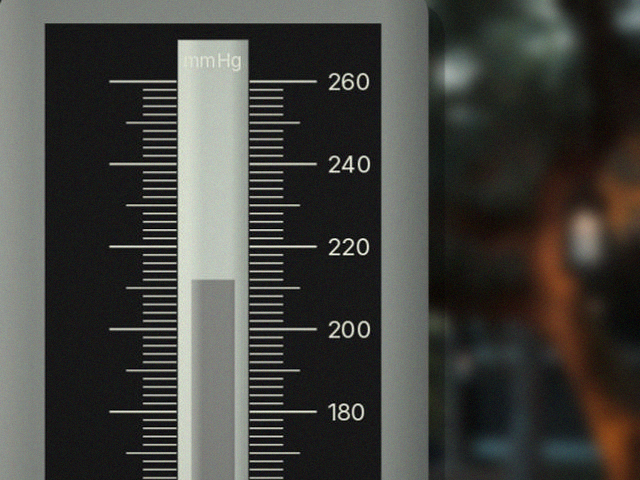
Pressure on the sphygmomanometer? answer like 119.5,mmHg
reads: 212,mmHg
